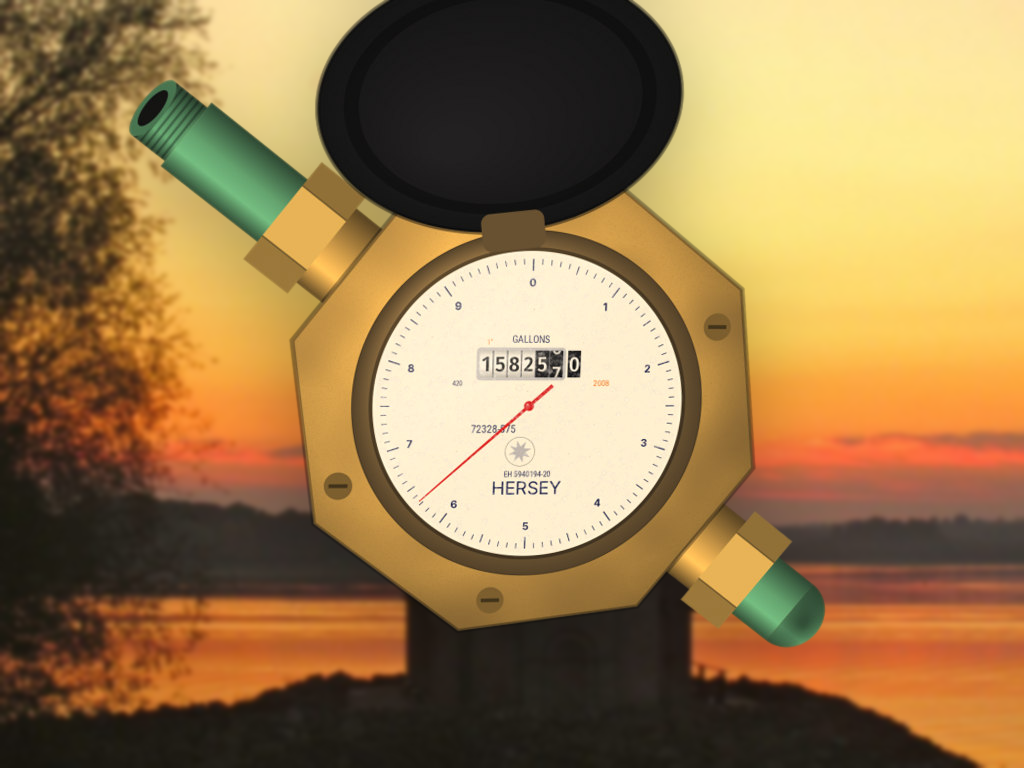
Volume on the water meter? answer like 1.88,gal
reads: 1582566.3,gal
